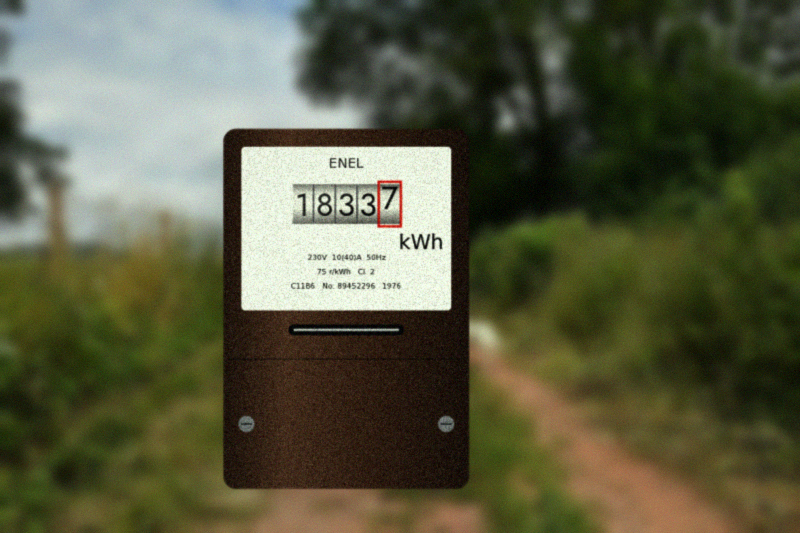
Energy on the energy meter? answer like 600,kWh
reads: 1833.7,kWh
